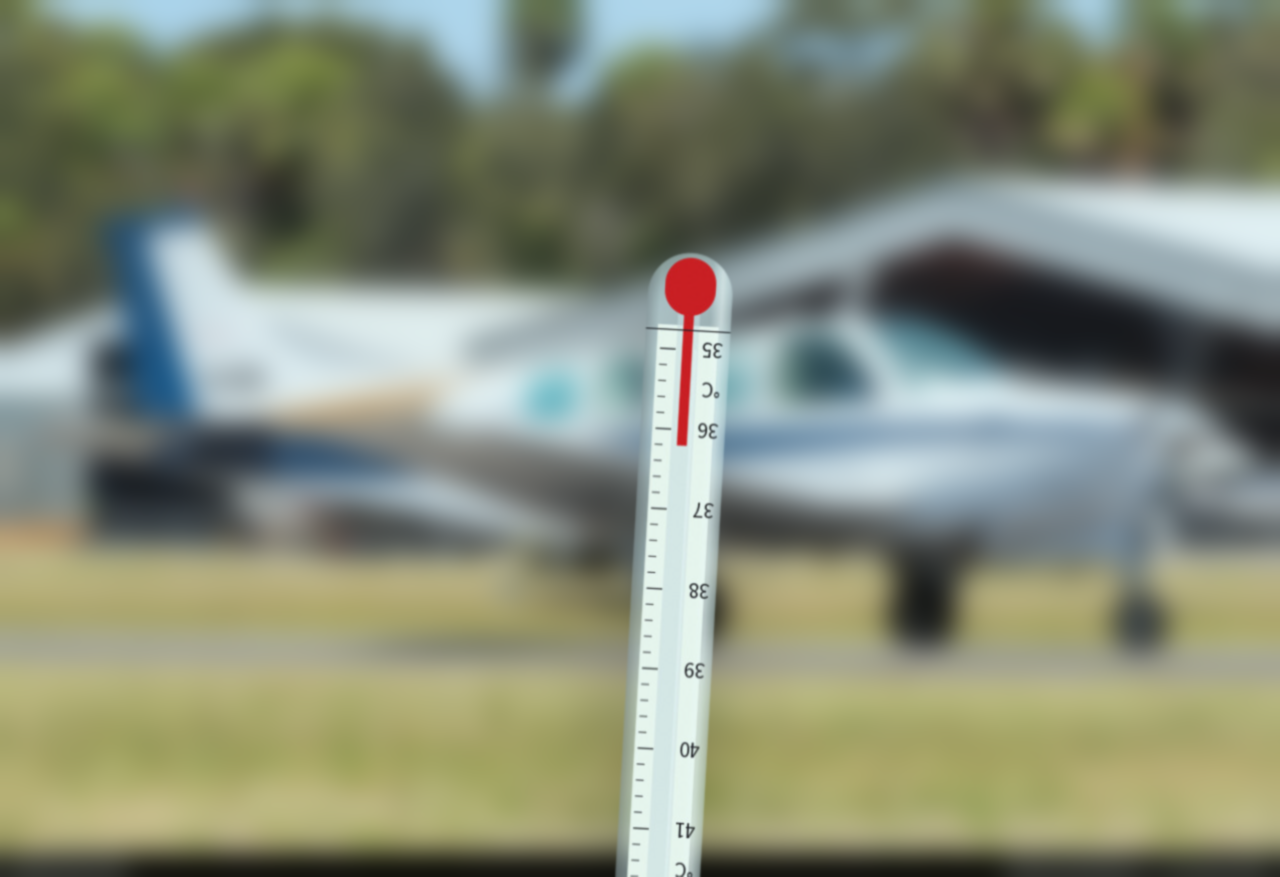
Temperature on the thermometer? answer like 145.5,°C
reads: 36.2,°C
